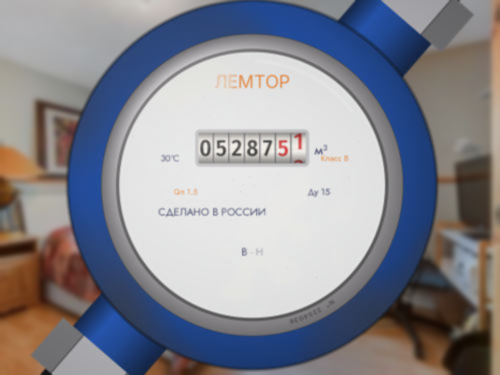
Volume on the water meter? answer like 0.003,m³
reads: 5287.51,m³
